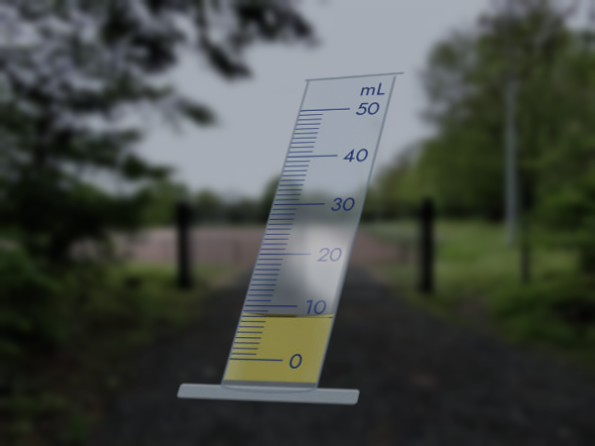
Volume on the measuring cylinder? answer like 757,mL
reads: 8,mL
